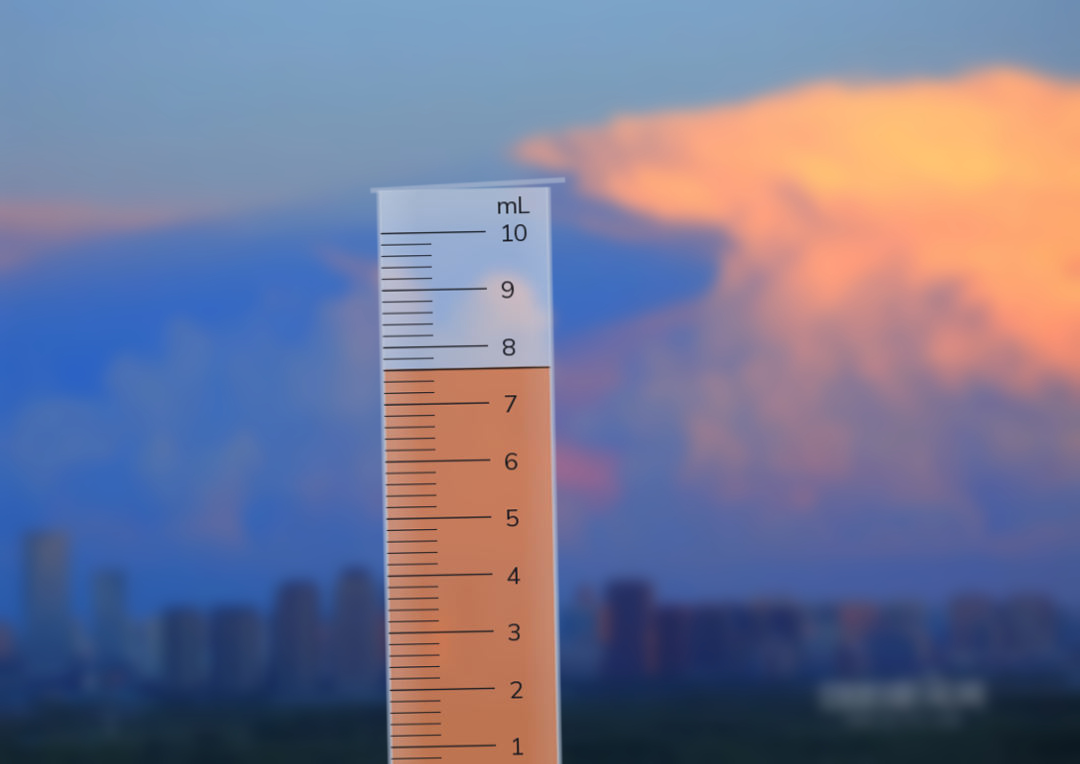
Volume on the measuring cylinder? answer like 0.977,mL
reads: 7.6,mL
